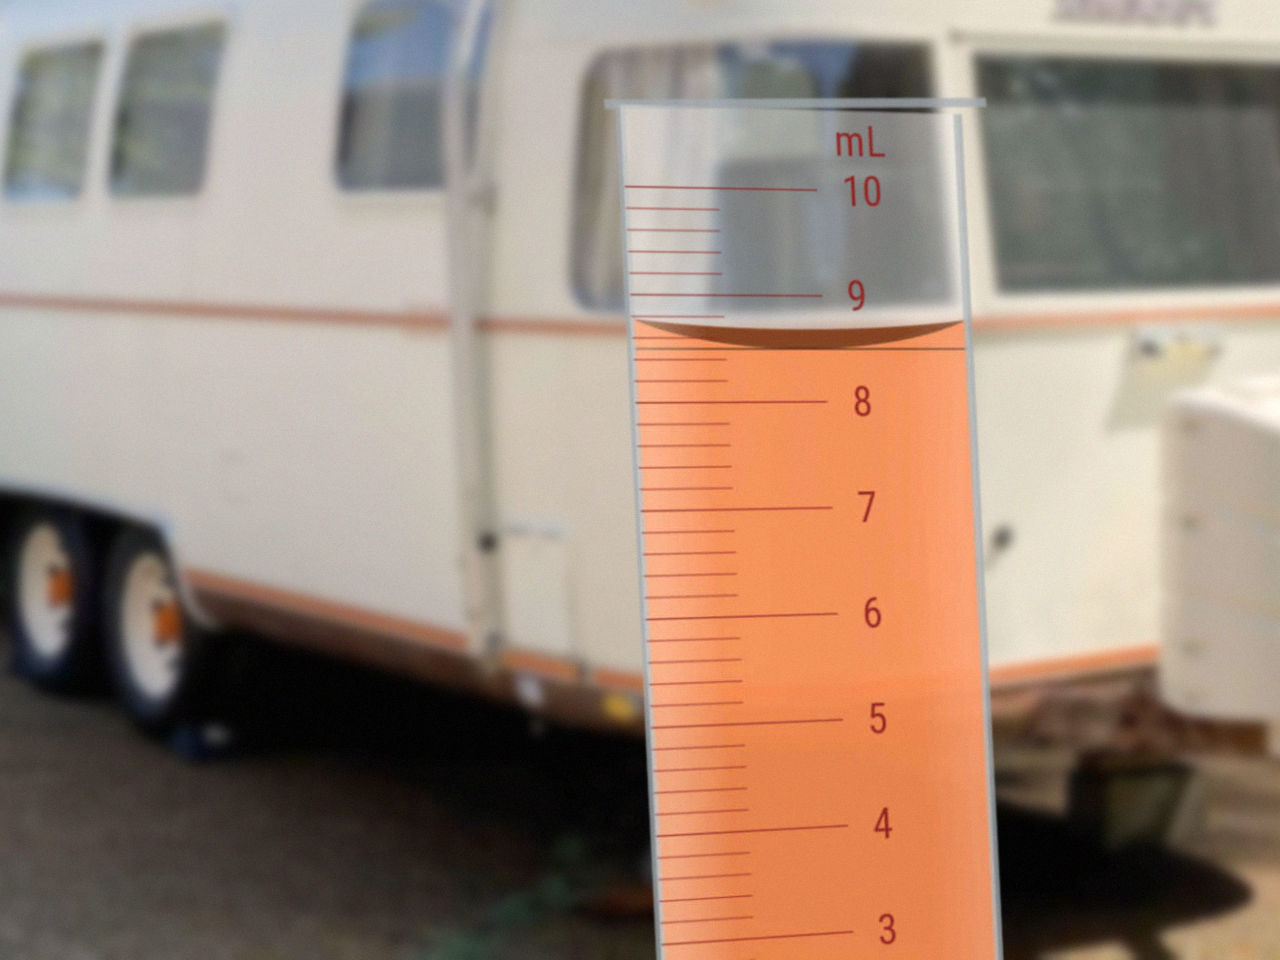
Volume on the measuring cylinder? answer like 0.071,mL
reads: 8.5,mL
